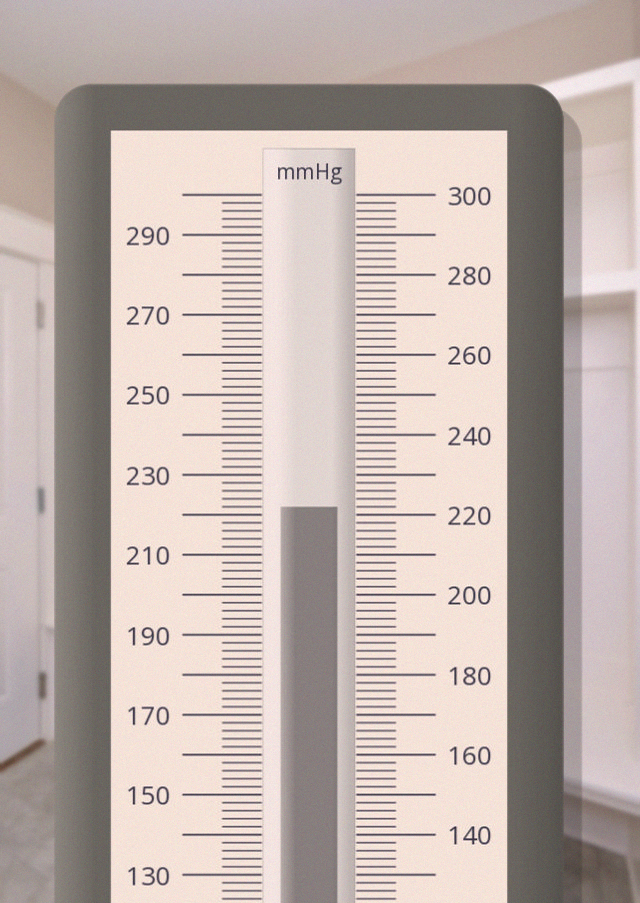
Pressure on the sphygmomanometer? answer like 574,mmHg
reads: 222,mmHg
